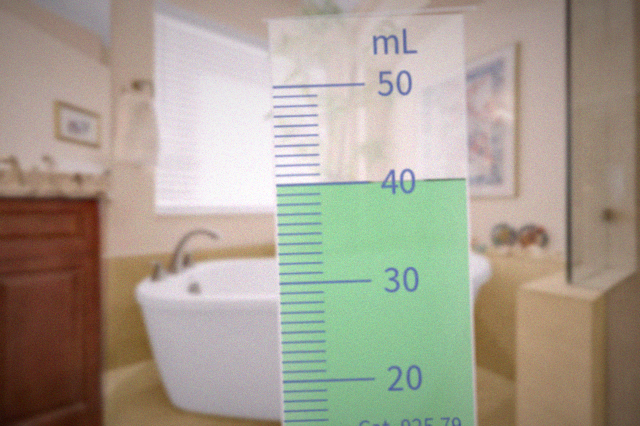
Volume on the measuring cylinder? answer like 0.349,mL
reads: 40,mL
